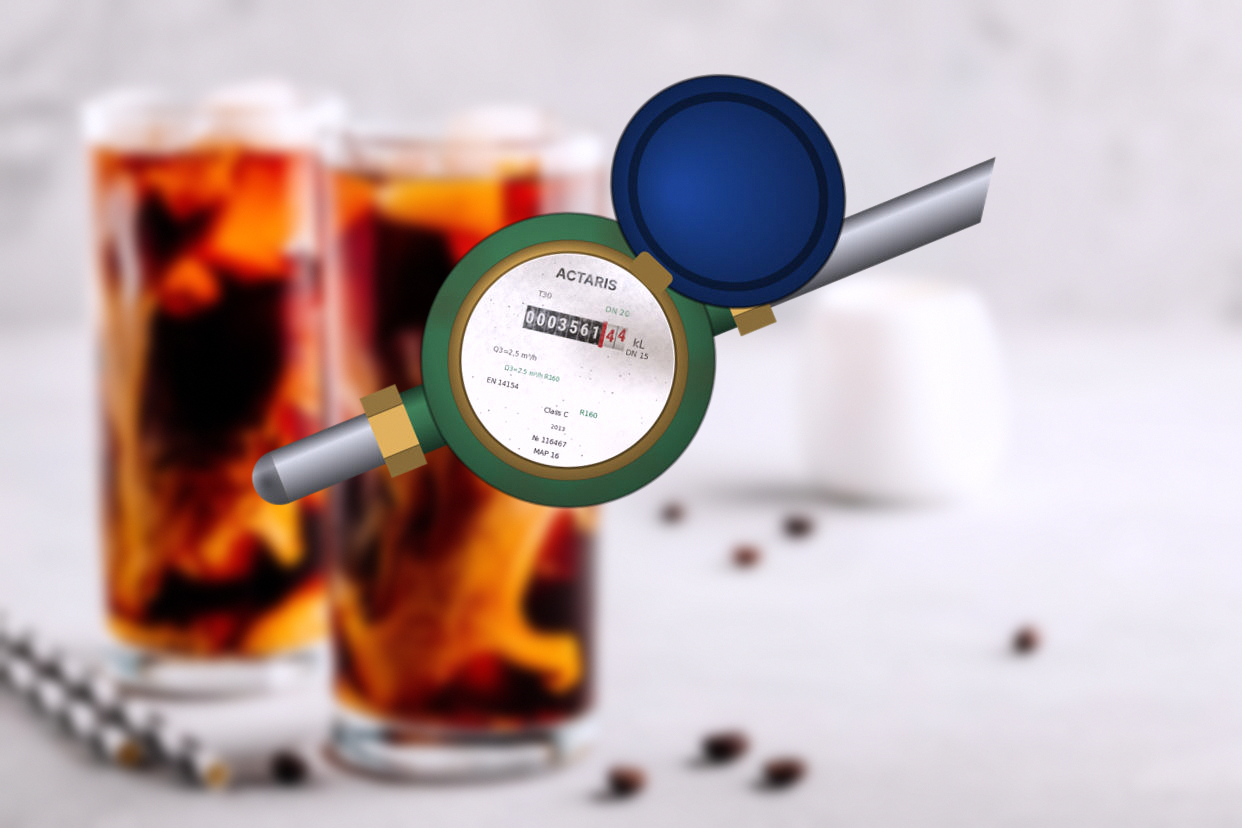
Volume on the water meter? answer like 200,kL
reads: 3561.44,kL
